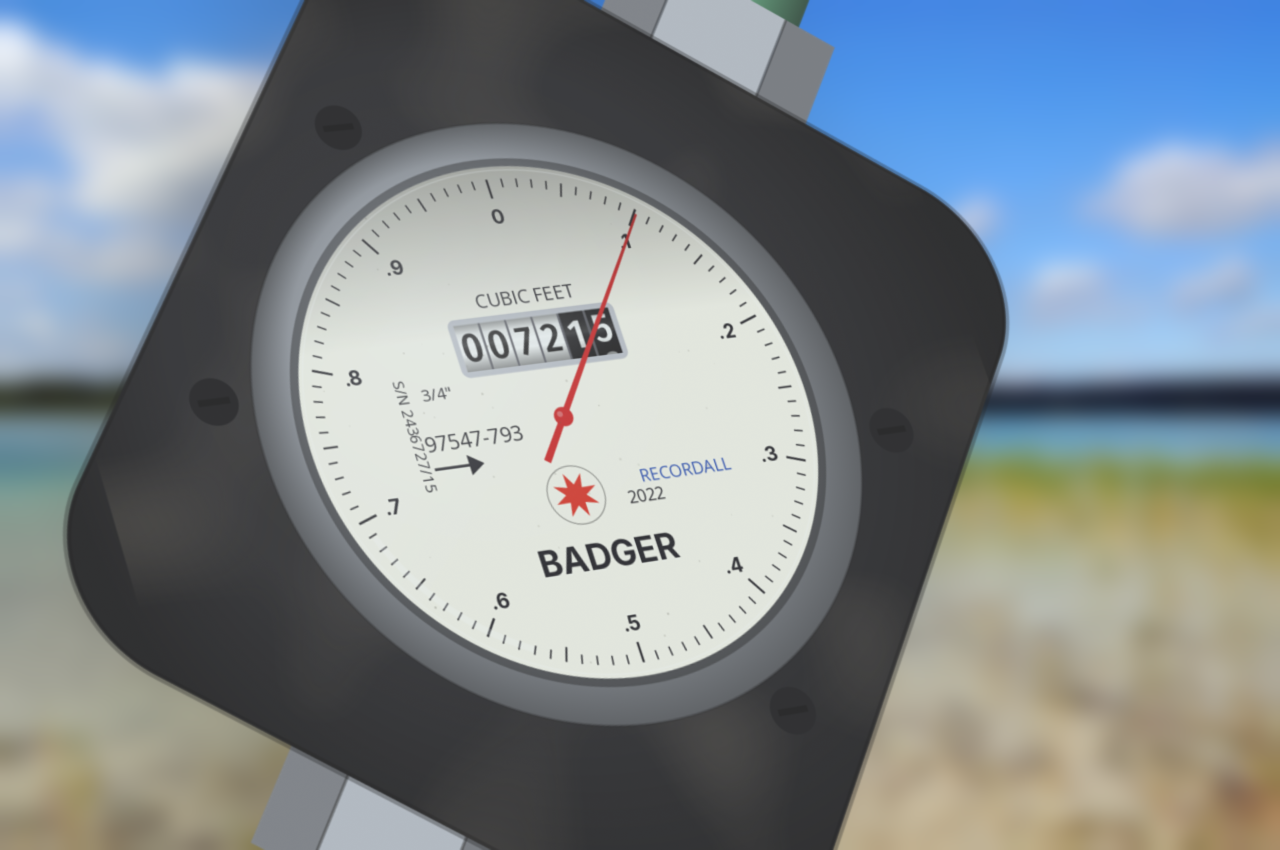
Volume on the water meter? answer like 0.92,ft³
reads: 7215.10,ft³
